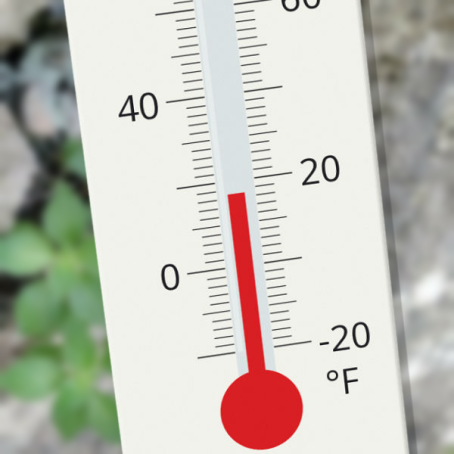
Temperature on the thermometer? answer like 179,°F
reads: 17,°F
